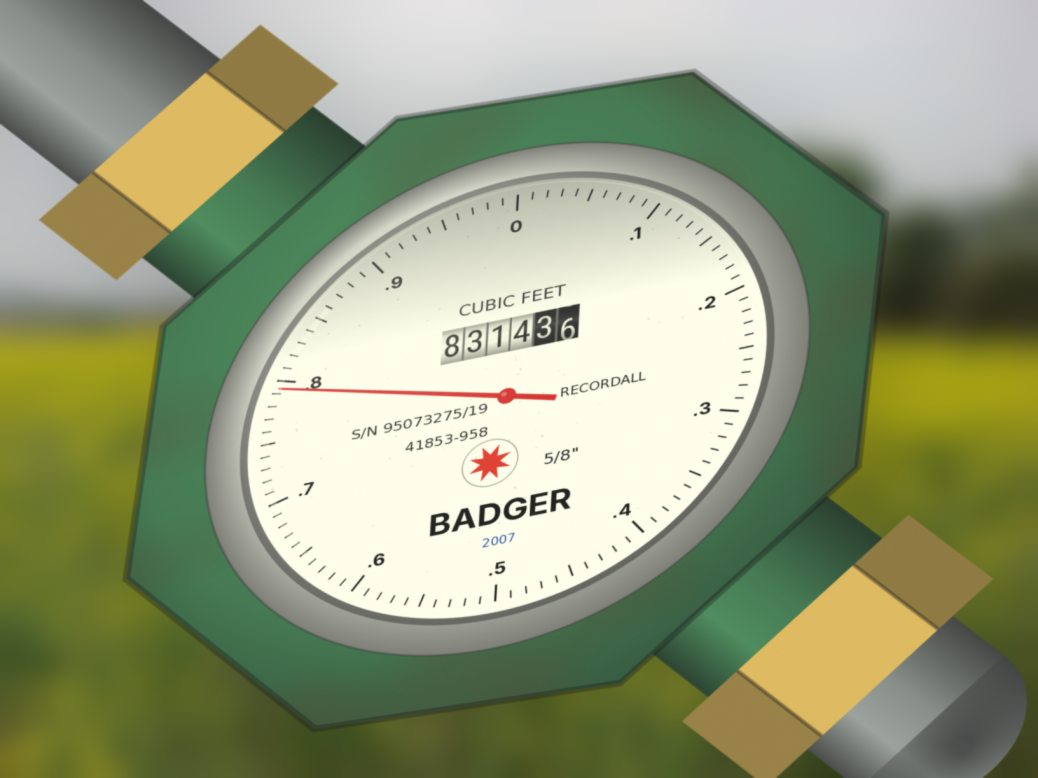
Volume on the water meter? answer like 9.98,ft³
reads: 831435.79,ft³
